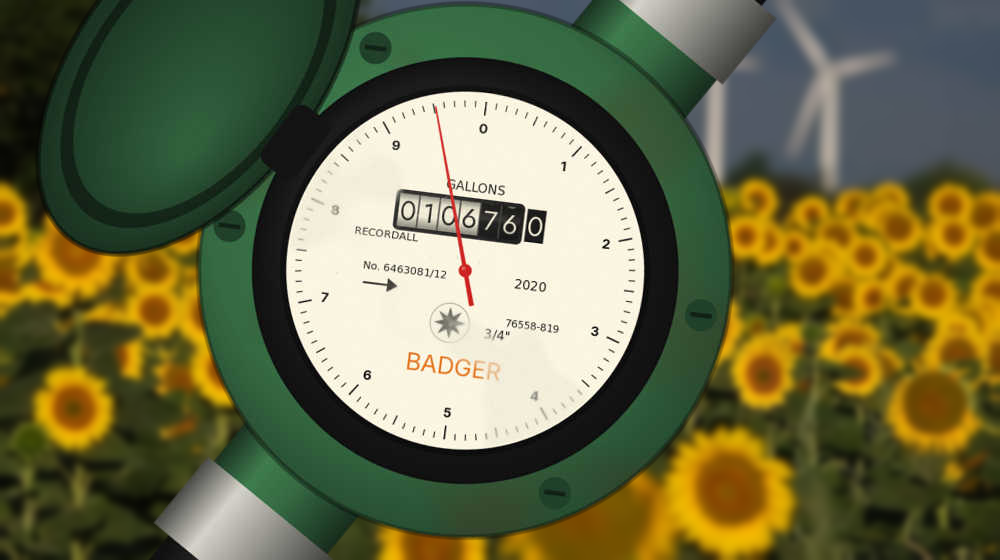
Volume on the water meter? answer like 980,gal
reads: 106759.5,gal
